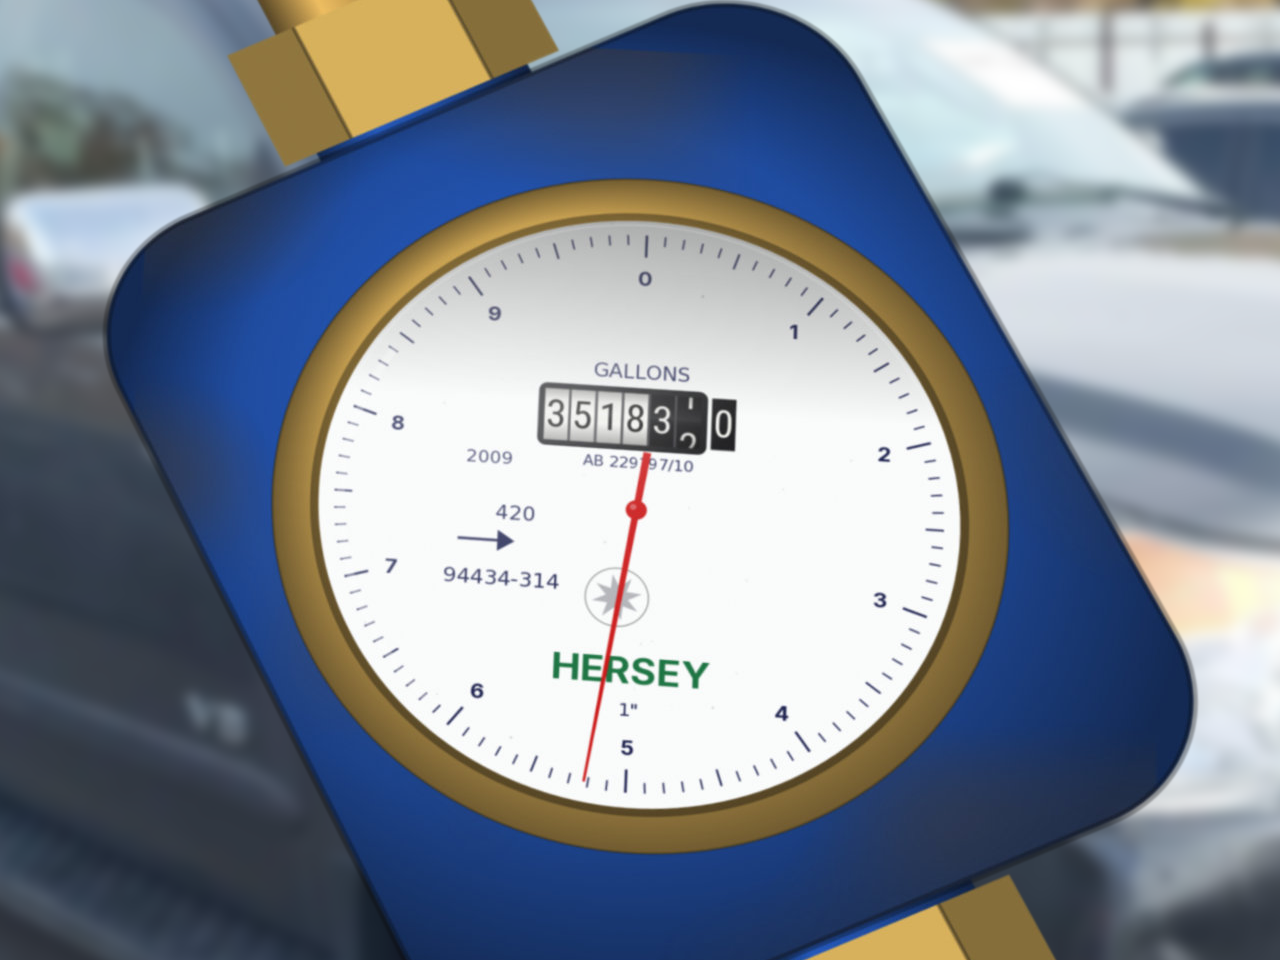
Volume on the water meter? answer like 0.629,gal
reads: 3518315.2,gal
